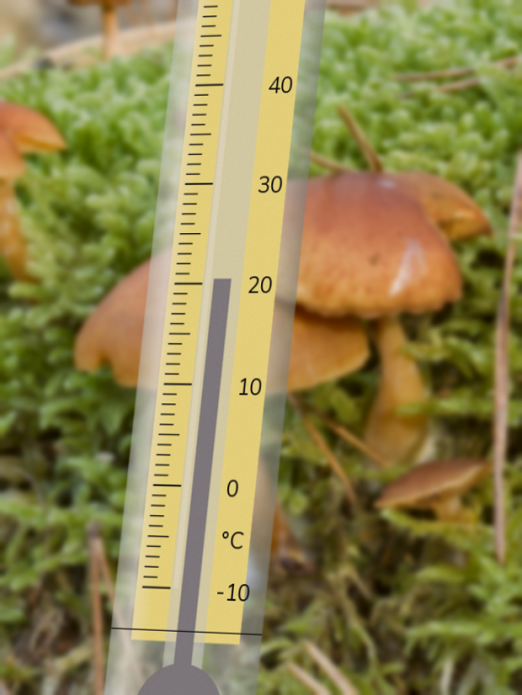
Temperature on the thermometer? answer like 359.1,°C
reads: 20.5,°C
